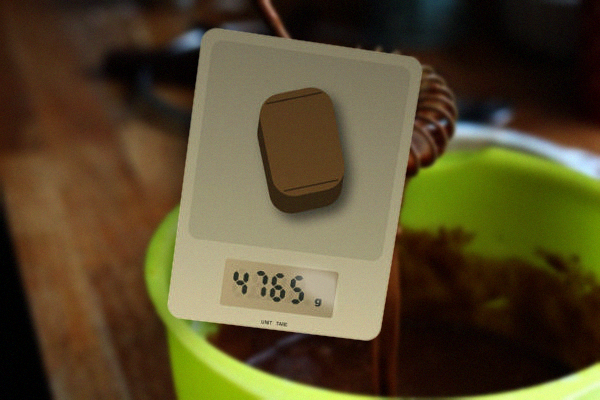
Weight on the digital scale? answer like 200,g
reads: 4765,g
